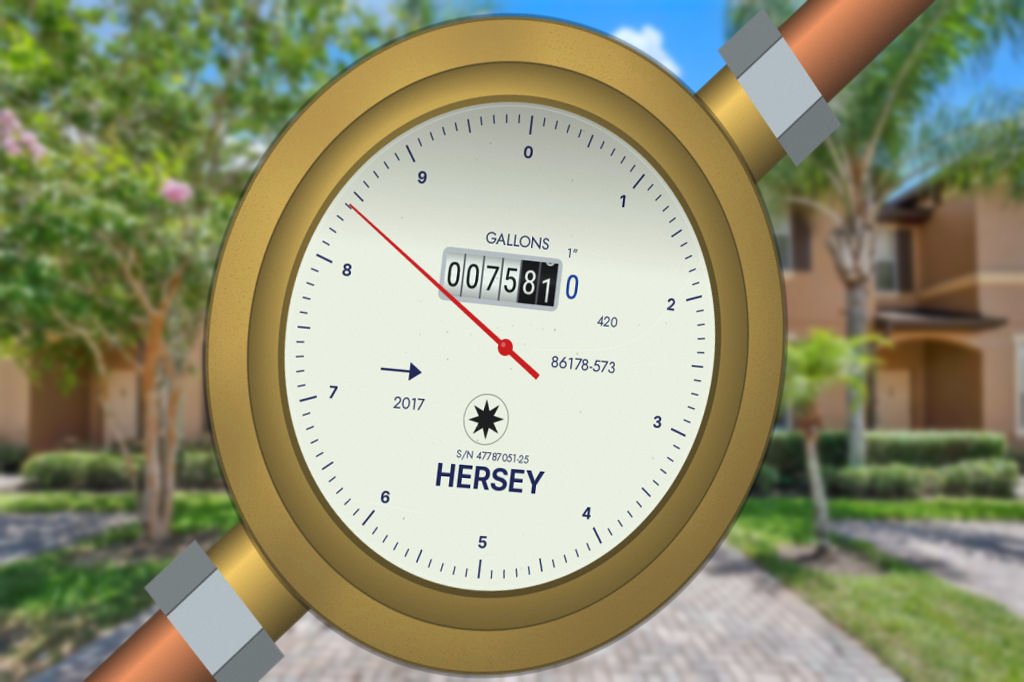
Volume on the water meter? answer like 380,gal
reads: 75808.4,gal
